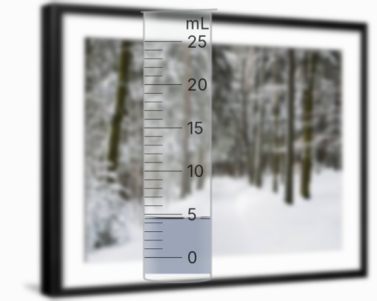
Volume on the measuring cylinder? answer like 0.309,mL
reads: 4.5,mL
